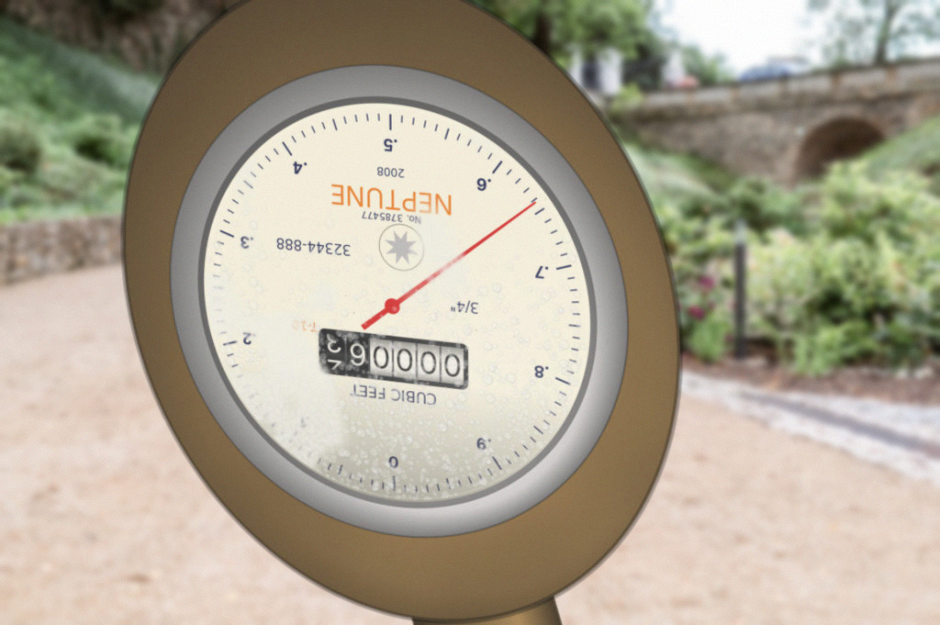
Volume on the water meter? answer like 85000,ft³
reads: 62.64,ft³
